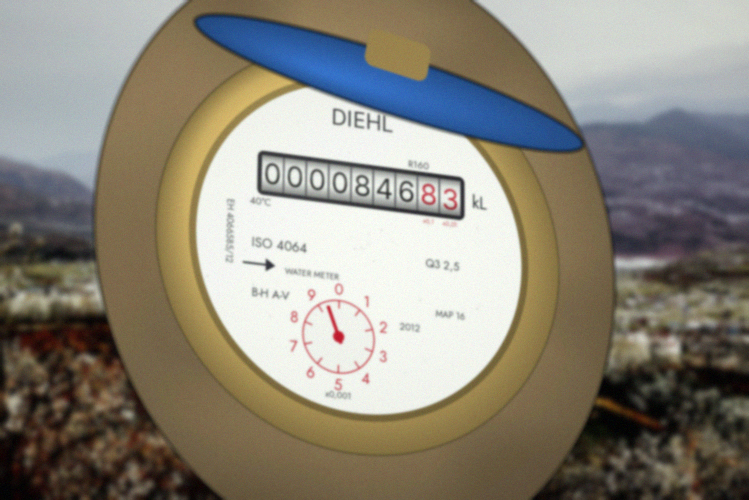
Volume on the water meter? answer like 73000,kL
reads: 846.829,kL
